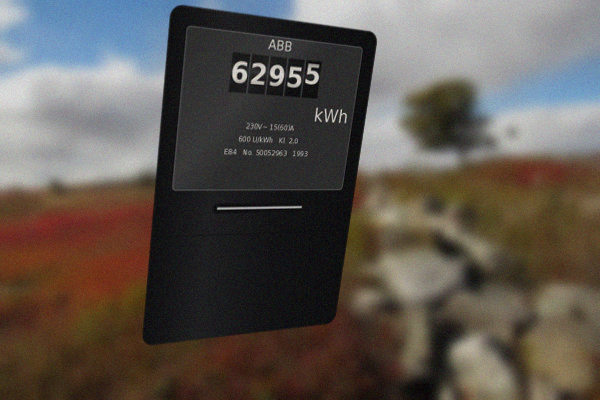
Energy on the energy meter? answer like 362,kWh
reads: 62955,kWh
